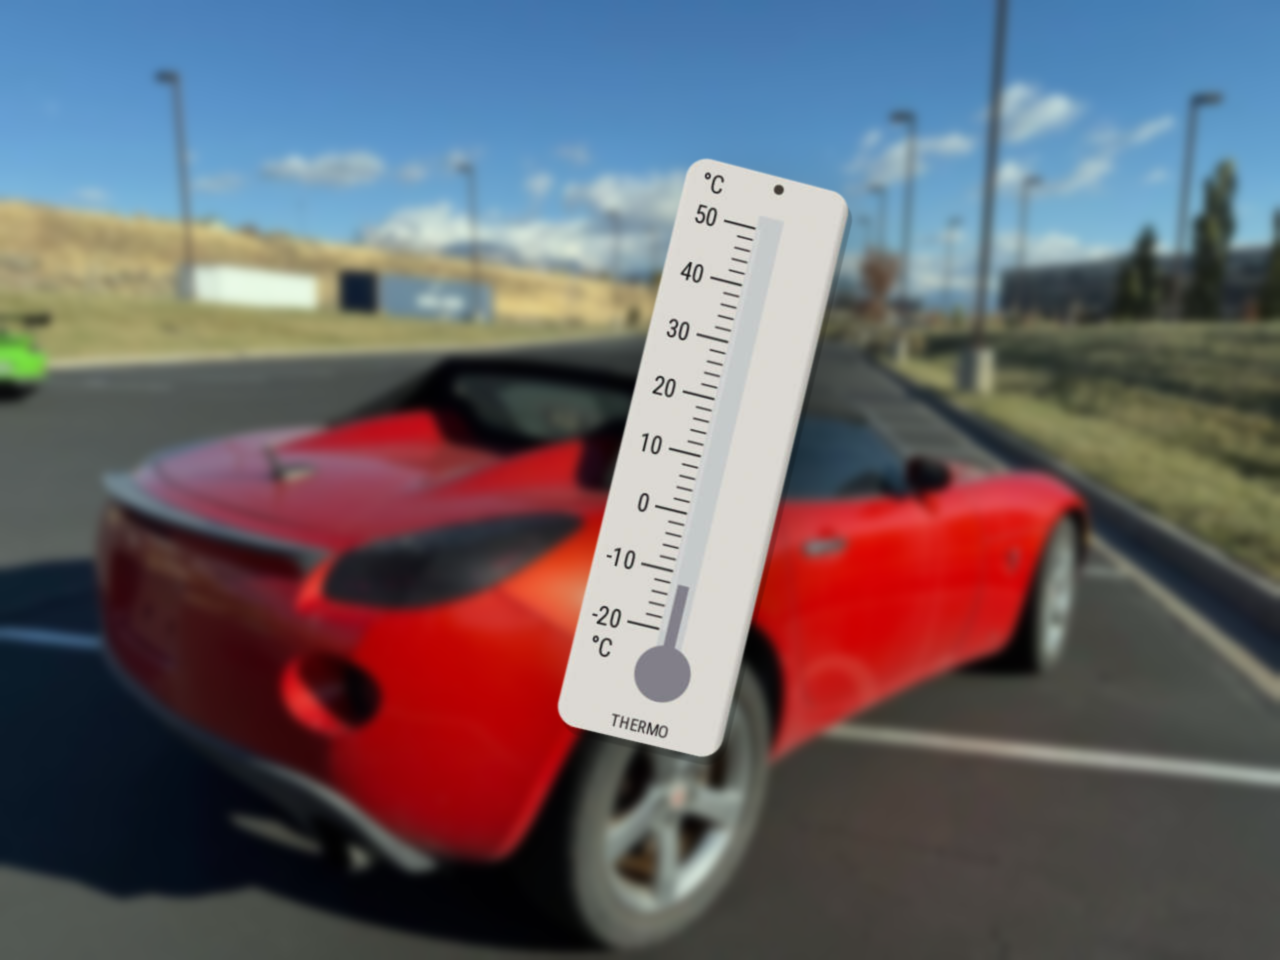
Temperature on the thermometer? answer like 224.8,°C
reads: -12,°C
